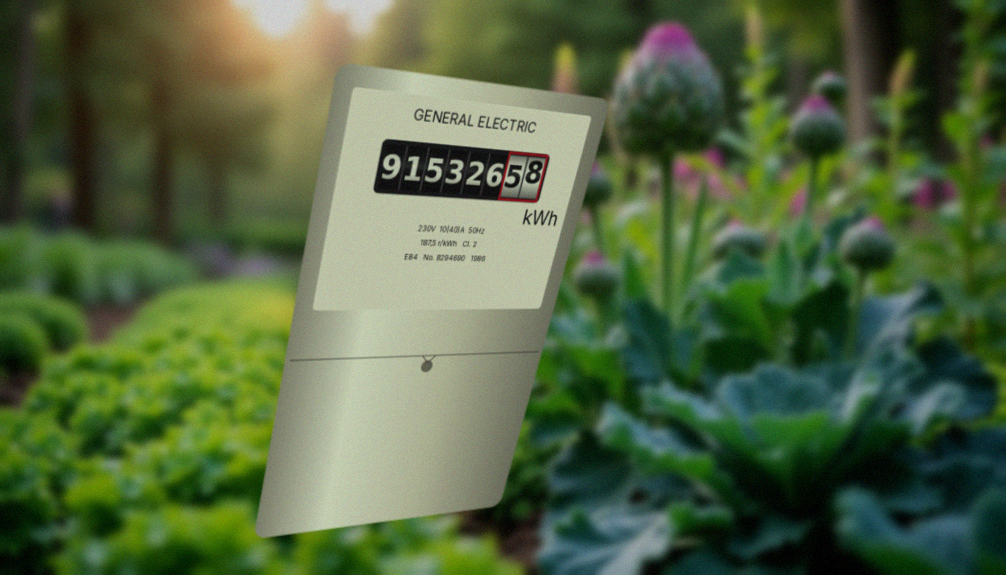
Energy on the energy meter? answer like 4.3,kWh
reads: 915326.58,kWh
